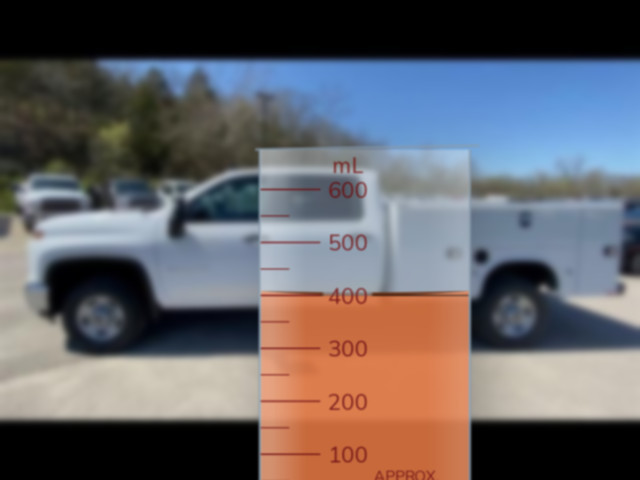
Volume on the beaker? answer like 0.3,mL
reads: 400,mL
